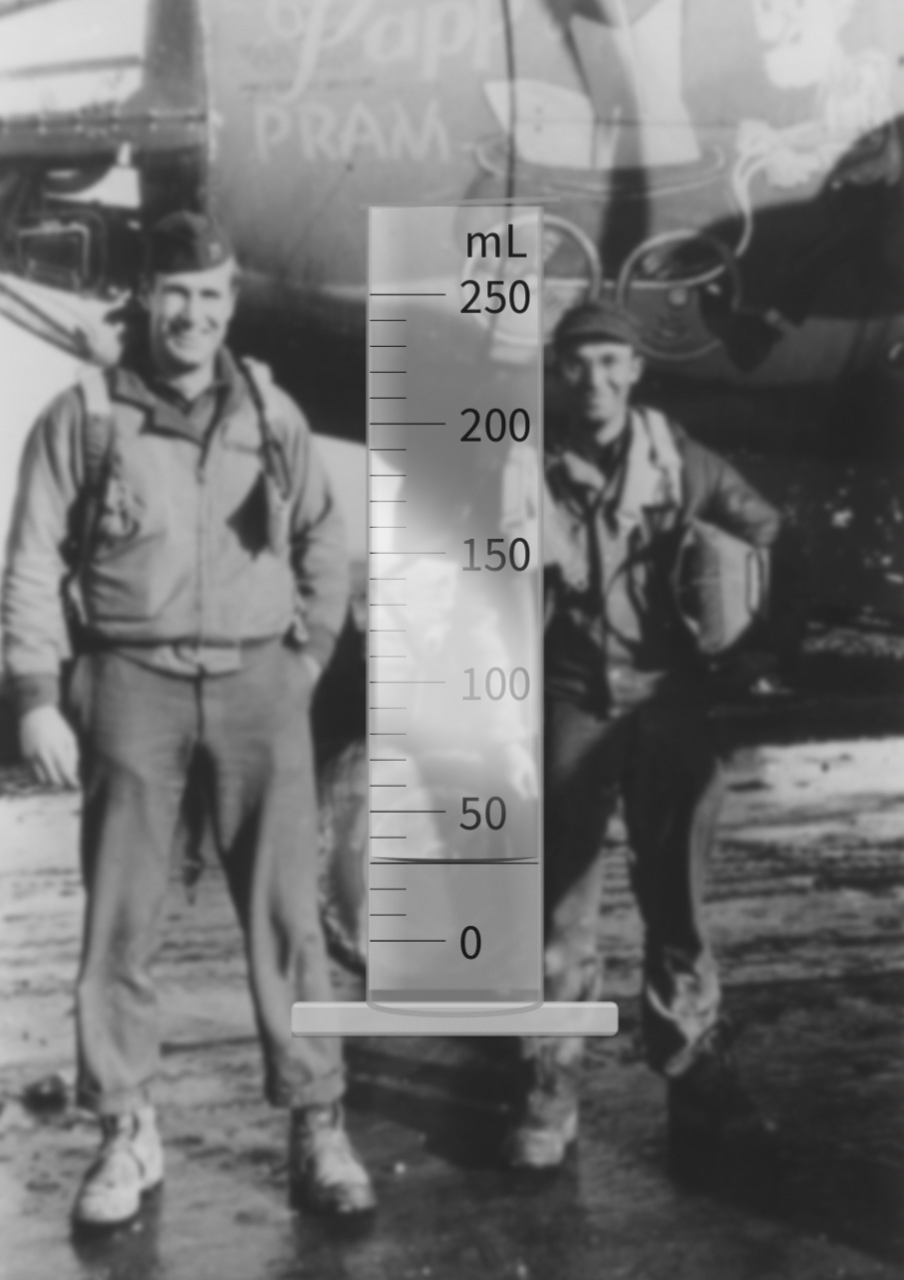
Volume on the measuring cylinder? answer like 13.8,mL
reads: 30,mL
